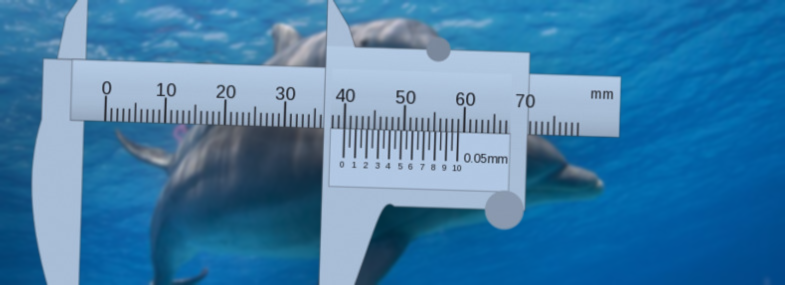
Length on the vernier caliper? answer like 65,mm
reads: 40.0,mm
